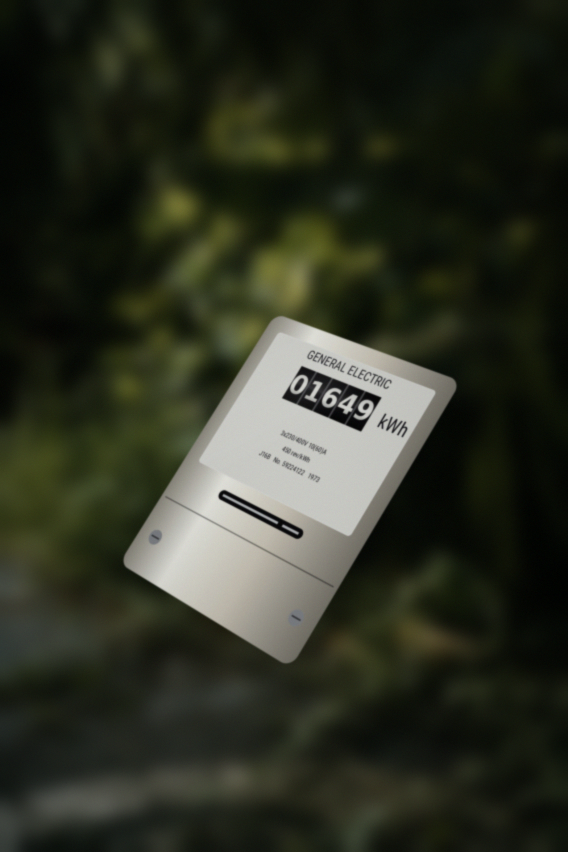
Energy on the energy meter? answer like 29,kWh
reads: 1649,kWh
